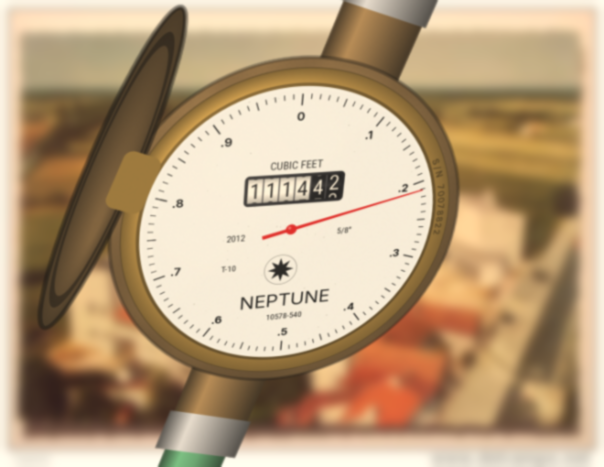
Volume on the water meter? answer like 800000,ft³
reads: 111442.21,ft³
